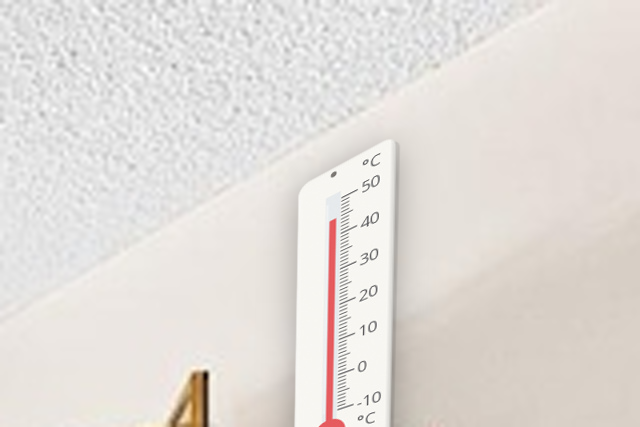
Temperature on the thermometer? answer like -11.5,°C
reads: 45,°C
